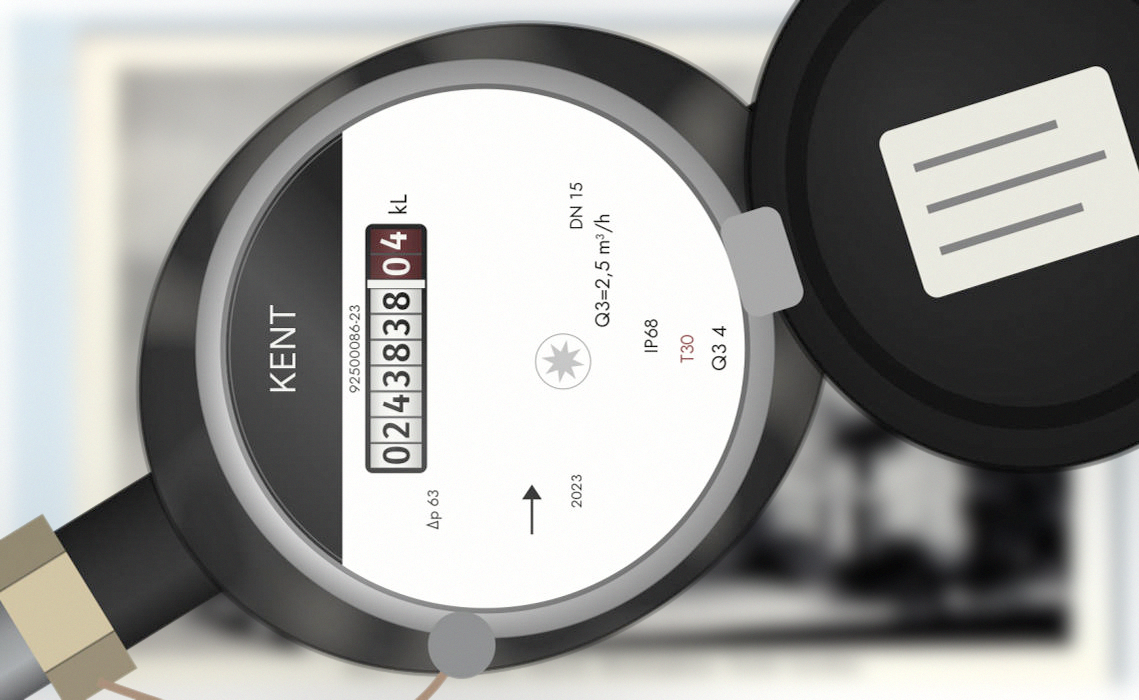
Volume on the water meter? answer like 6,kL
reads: 243838.04,kL
